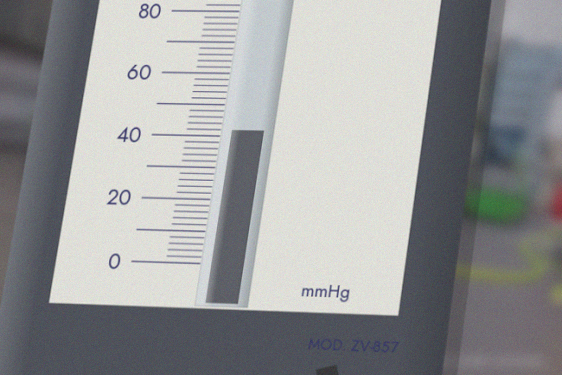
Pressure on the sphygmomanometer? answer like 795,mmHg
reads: 42,mmHg
